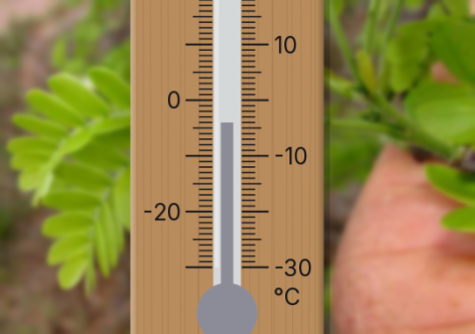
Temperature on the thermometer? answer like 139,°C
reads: -4,°C
